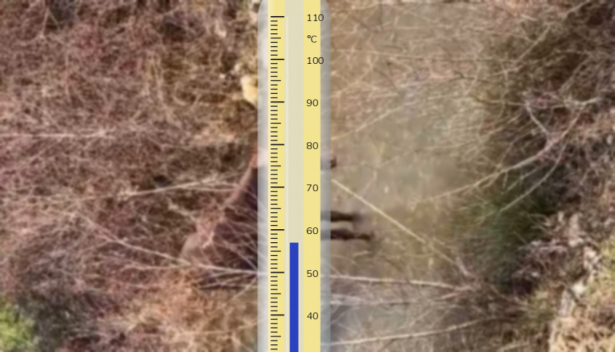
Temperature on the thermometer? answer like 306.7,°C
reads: 57,°C
